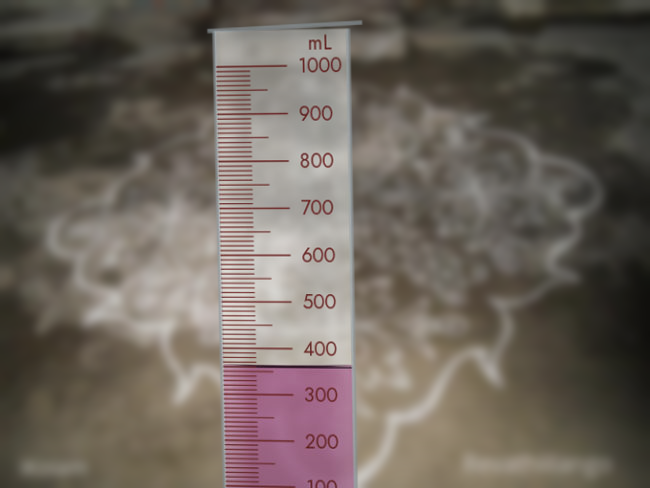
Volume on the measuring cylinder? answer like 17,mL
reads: 360,mL
